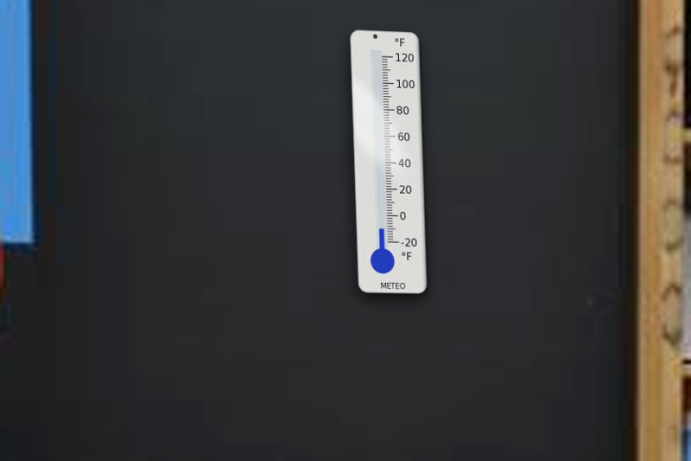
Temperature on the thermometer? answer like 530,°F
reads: -10,°F
